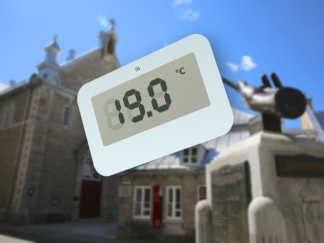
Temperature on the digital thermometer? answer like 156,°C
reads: 19.0,°C
